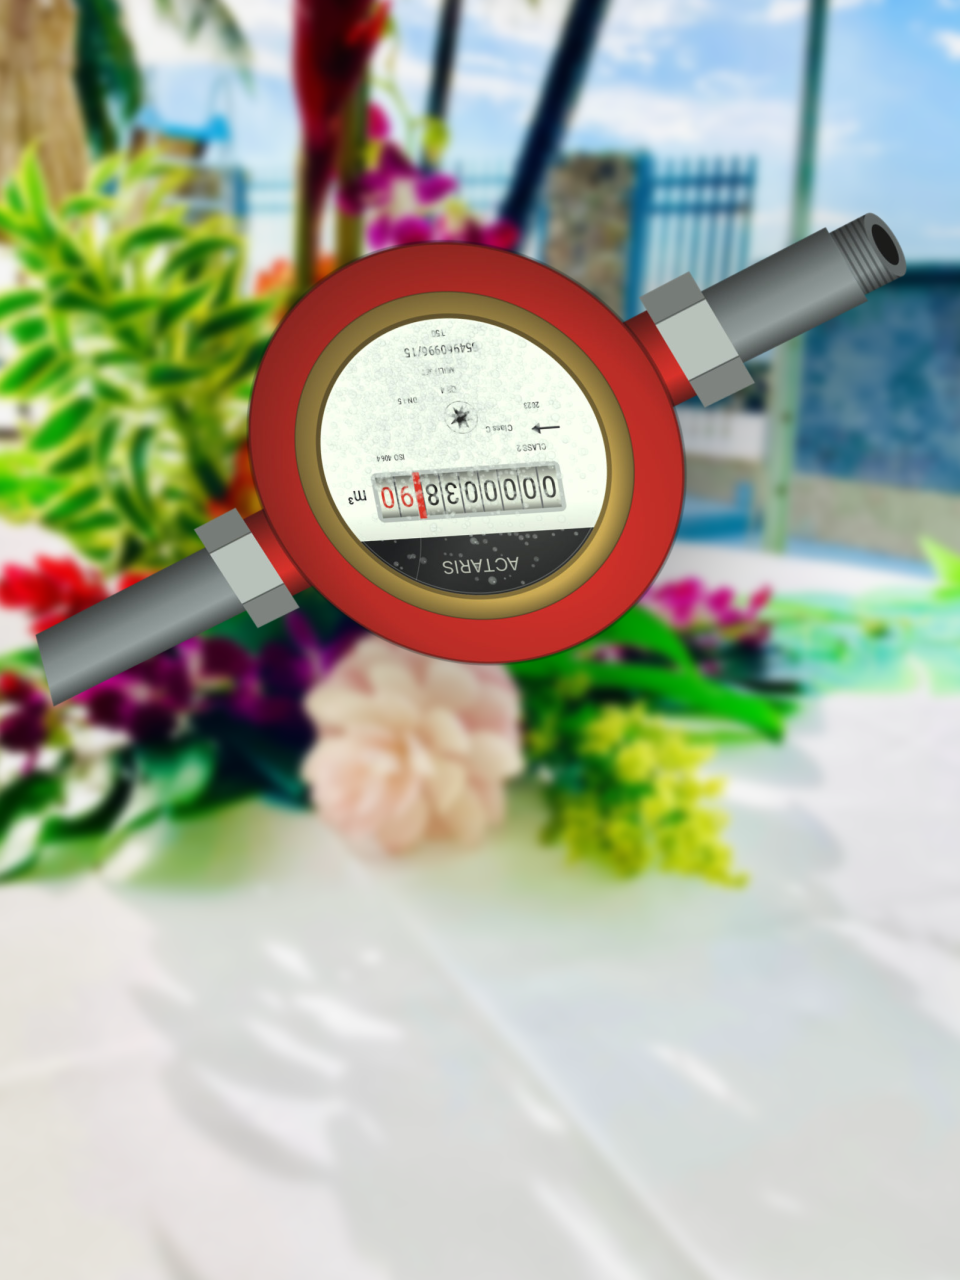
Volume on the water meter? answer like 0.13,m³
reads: 38.90,m³
